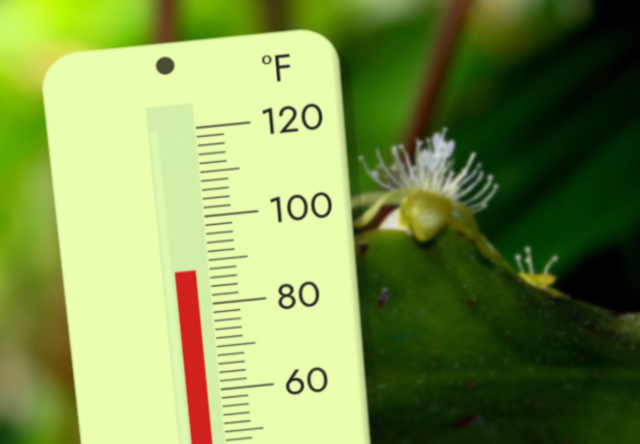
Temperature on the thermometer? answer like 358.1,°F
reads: 88,°F
